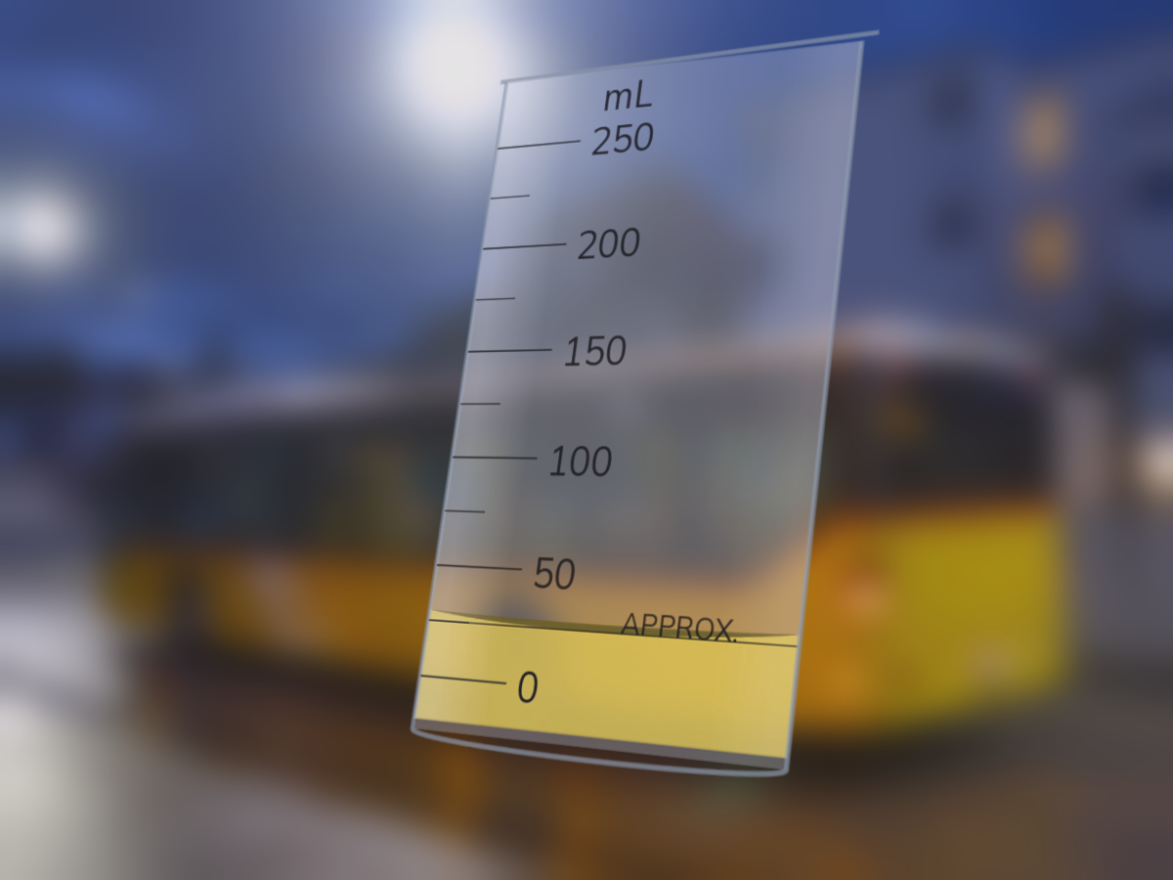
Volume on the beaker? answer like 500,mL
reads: 25,mL
